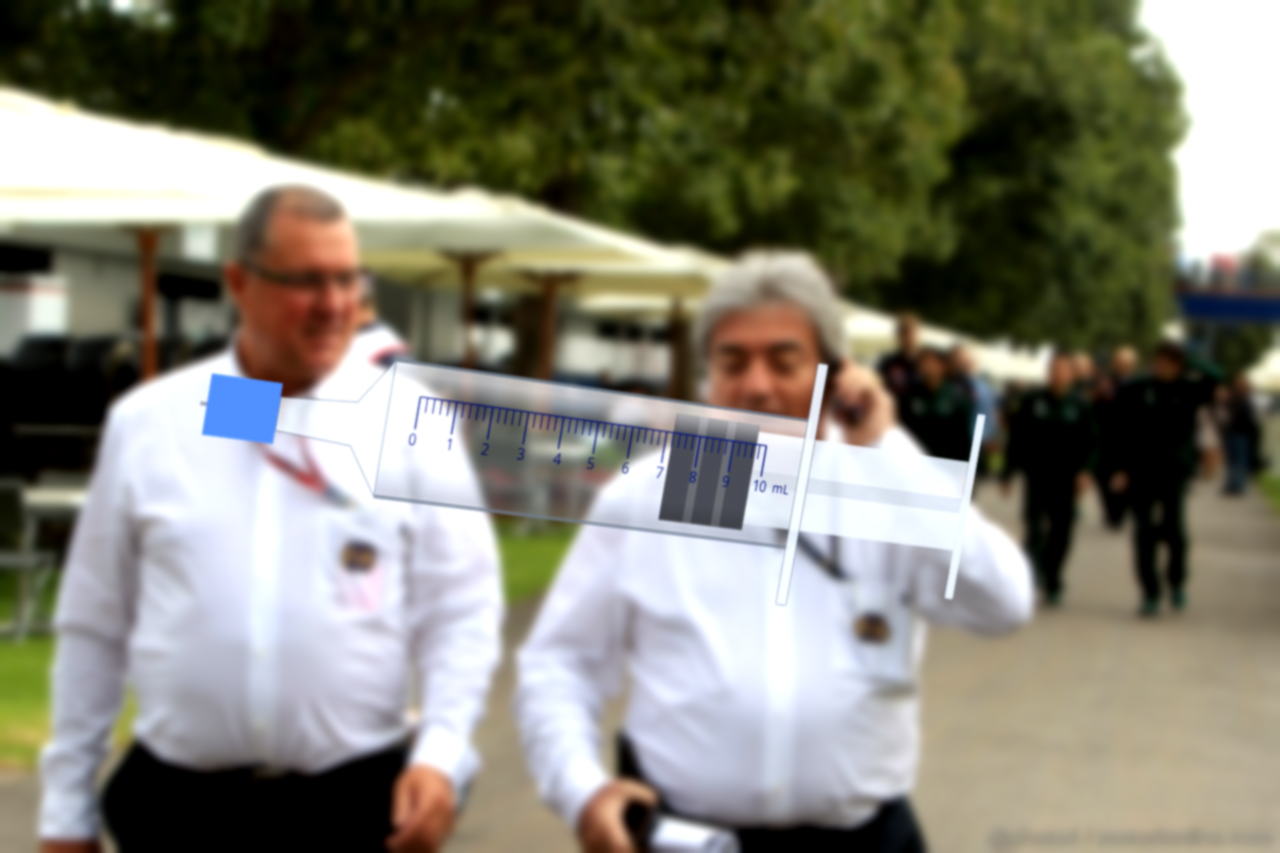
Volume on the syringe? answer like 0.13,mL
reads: 7.2,mL
